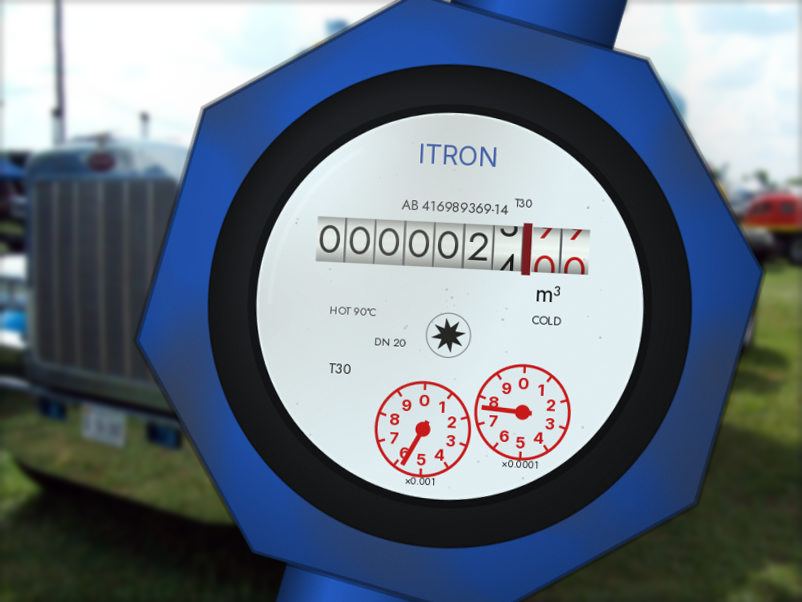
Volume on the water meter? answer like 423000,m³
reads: 23.9957,m³
